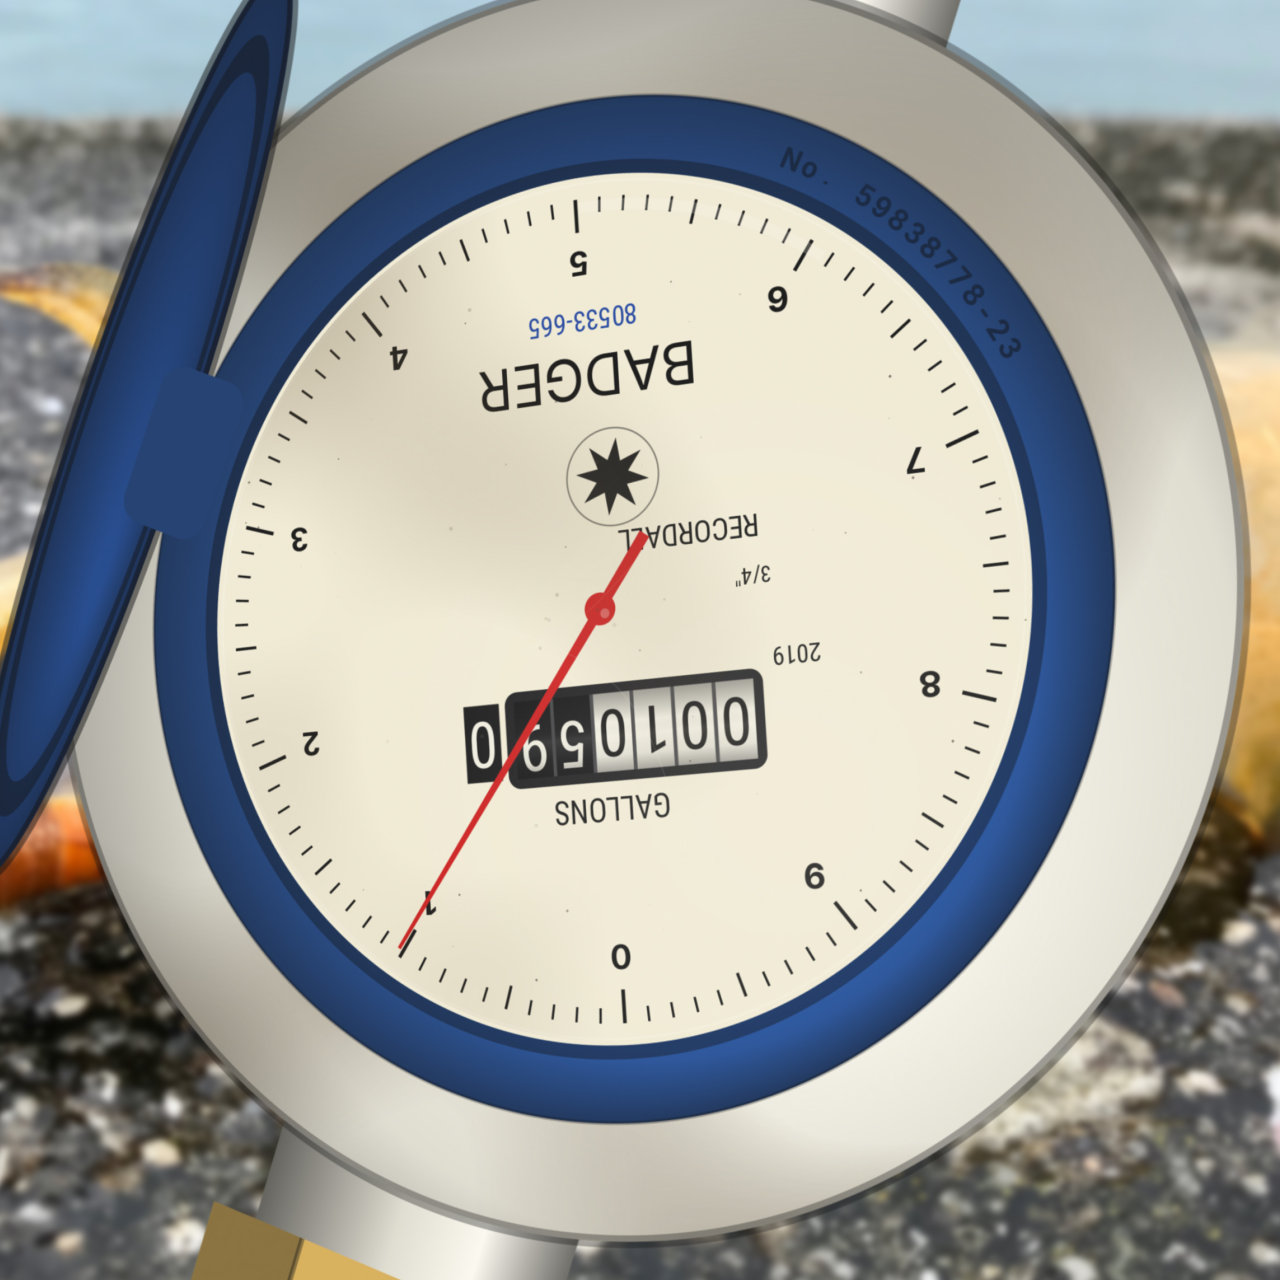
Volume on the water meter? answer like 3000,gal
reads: 10591.0,gal
